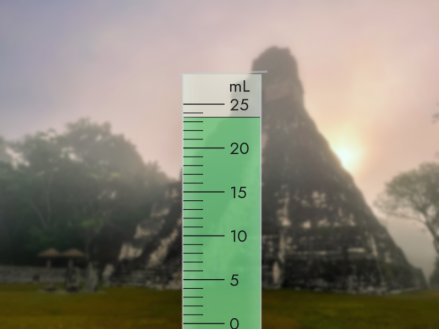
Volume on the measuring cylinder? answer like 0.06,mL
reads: 23.5,mL
